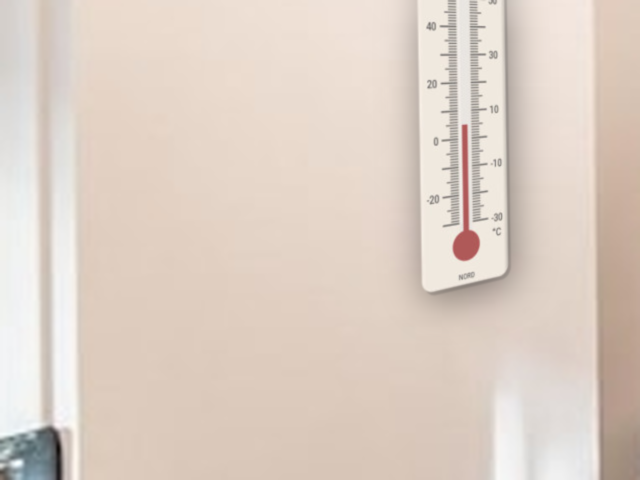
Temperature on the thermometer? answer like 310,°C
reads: 5,°C
